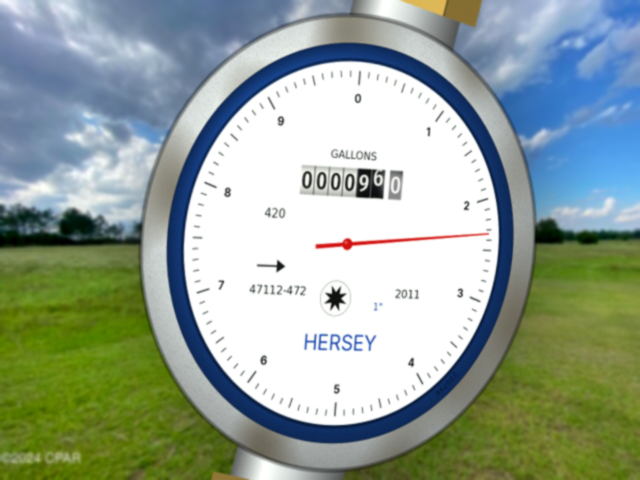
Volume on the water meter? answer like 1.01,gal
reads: 962.3,gal
